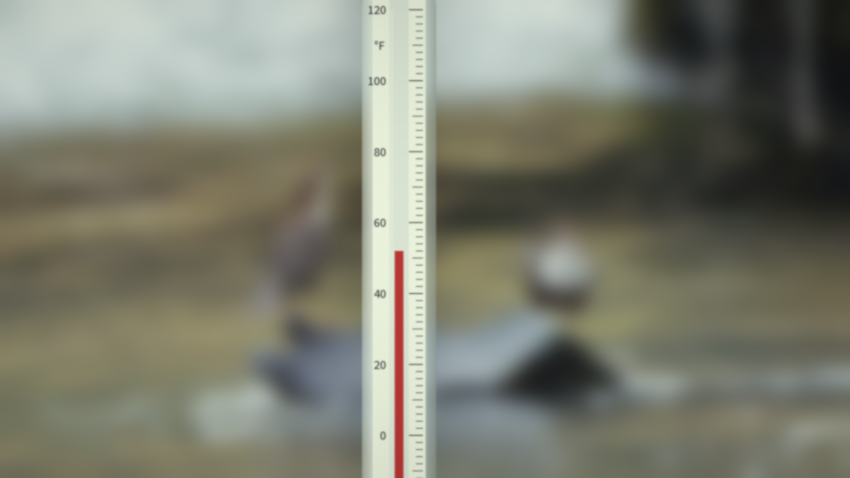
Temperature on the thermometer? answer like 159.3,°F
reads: 52,°F
